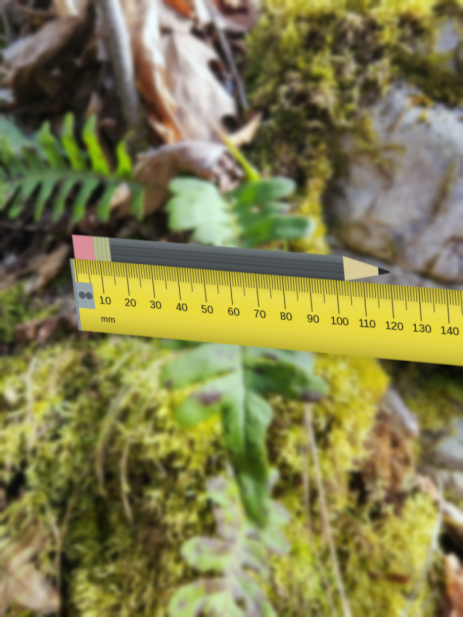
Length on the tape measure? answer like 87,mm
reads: 120,mm
